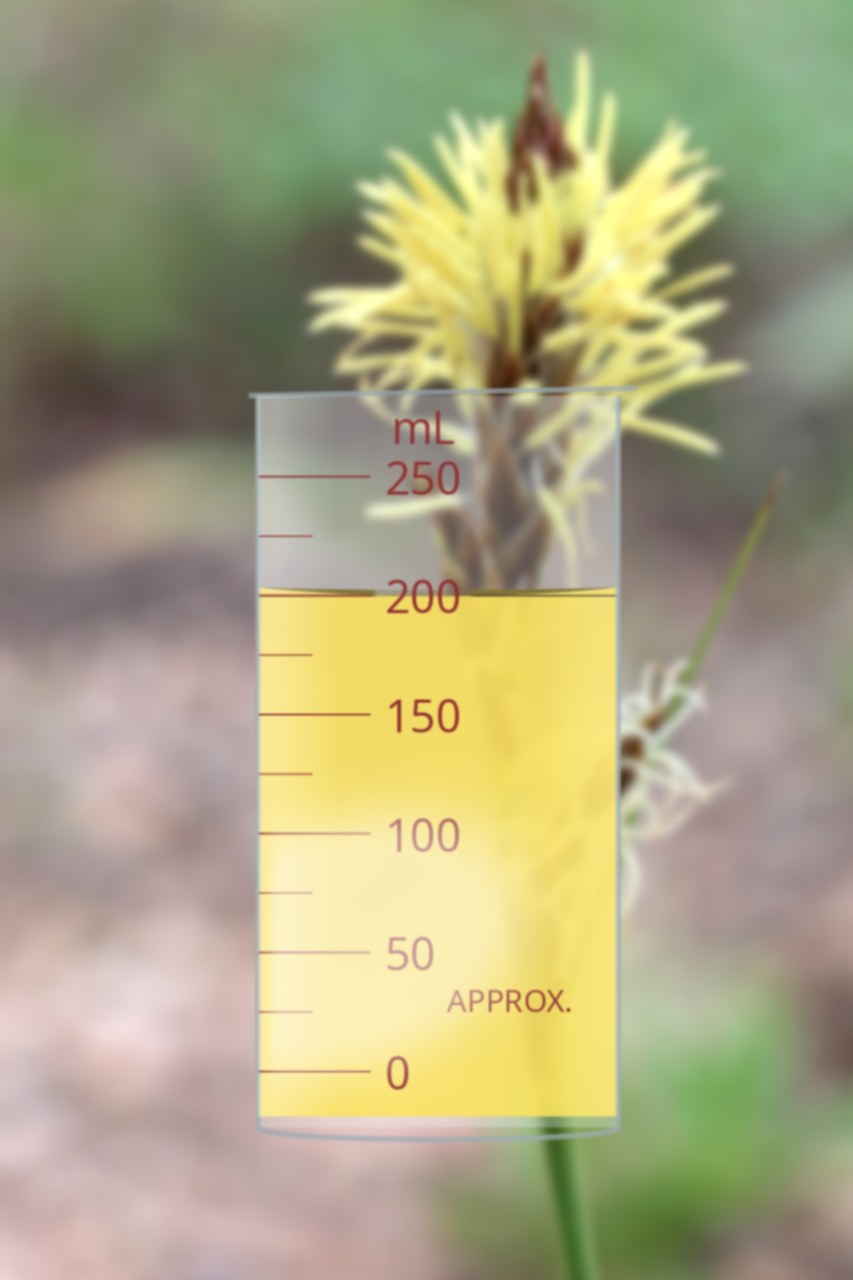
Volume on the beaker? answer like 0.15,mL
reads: 200,mL
